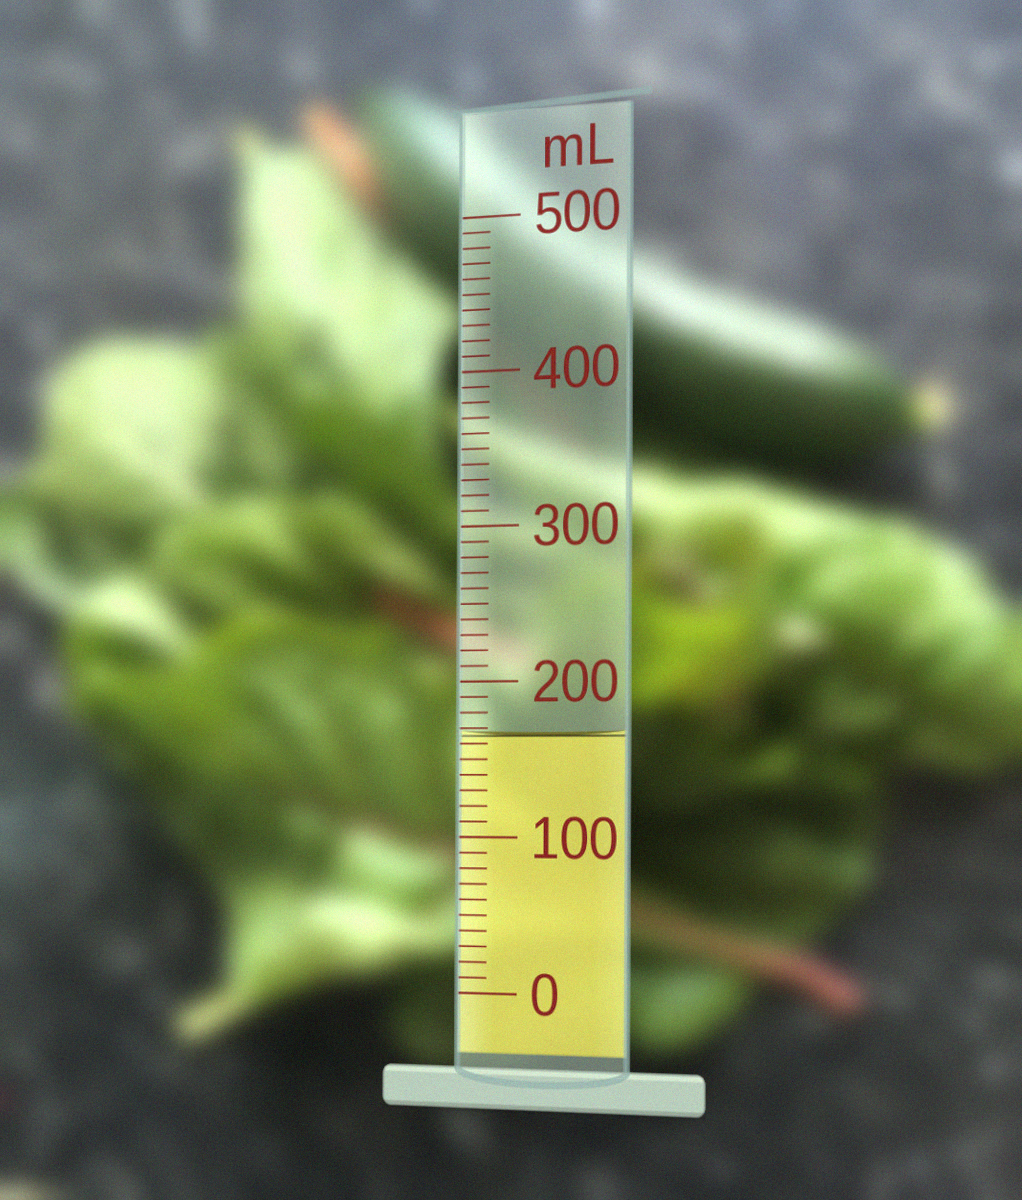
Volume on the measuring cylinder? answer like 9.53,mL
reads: 165,mL
